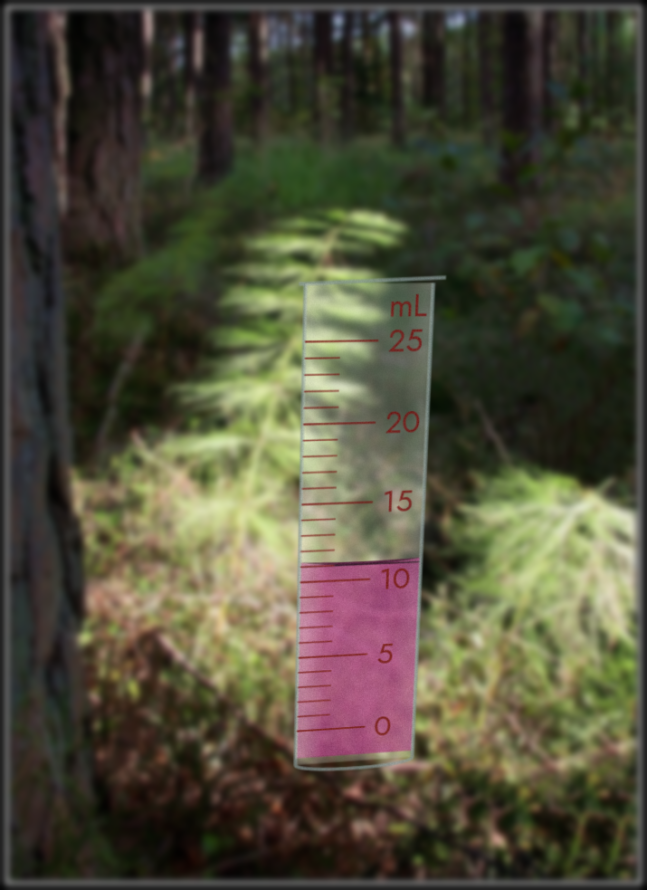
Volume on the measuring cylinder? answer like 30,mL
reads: 11,mL
